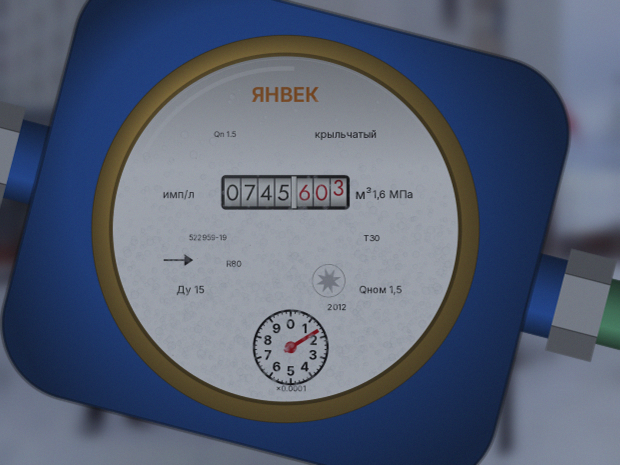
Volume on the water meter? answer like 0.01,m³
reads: 745.6031,m³
